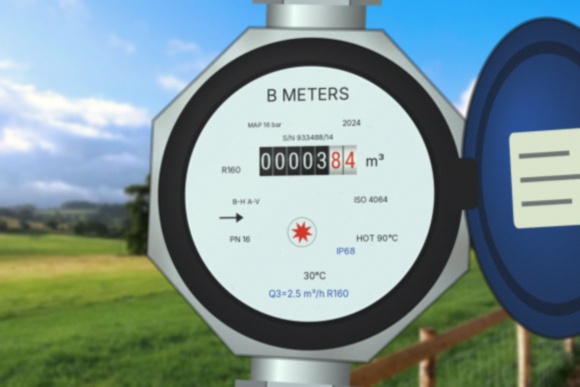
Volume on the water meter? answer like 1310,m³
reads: 3.84,m³
